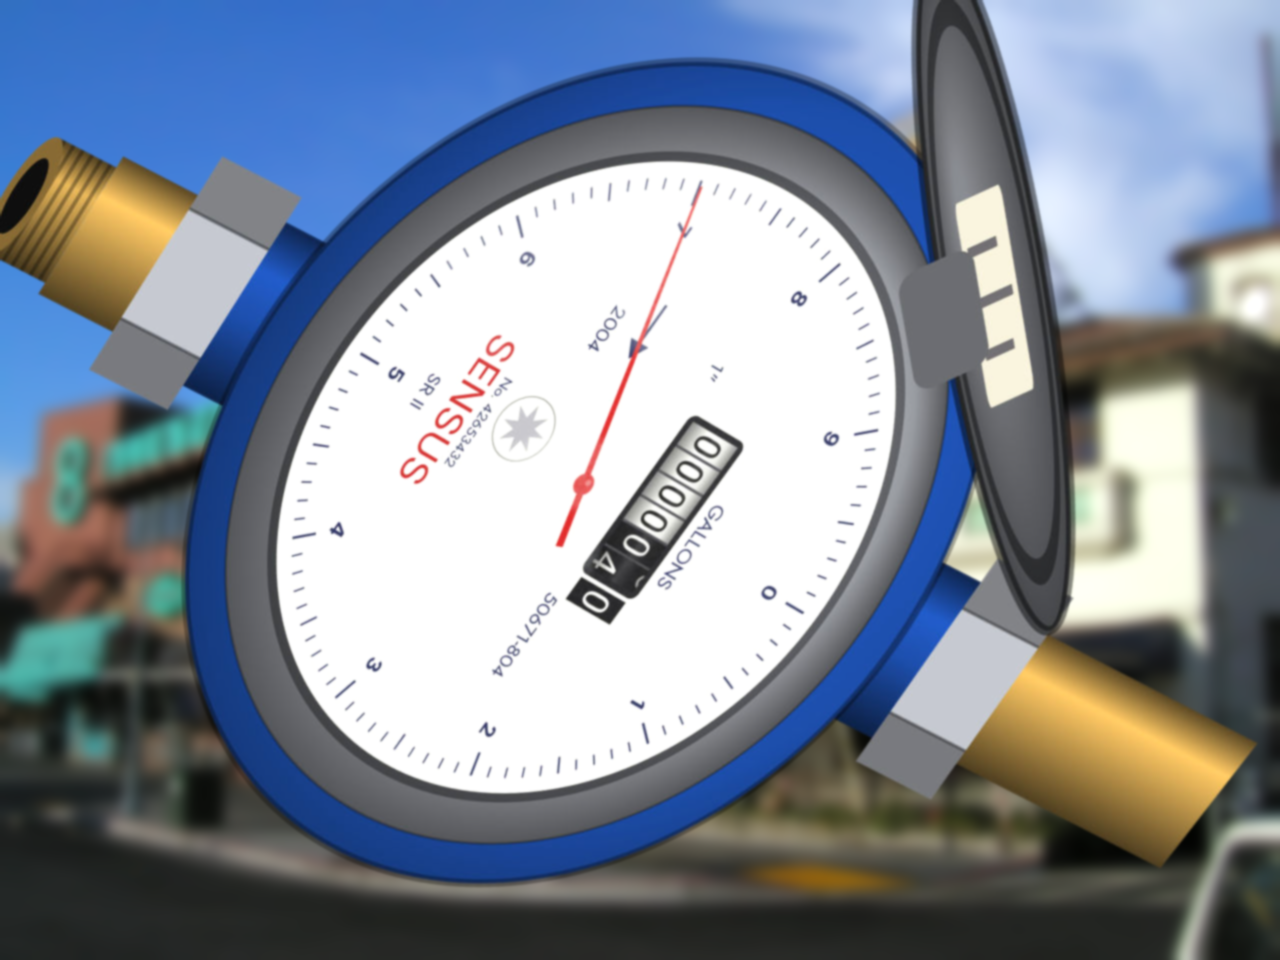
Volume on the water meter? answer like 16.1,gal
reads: 37.0,gal
